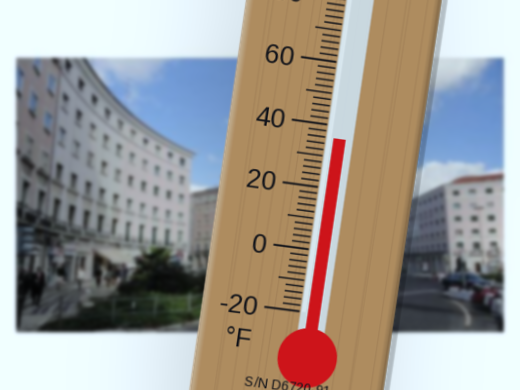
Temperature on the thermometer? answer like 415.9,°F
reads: 36,°F
